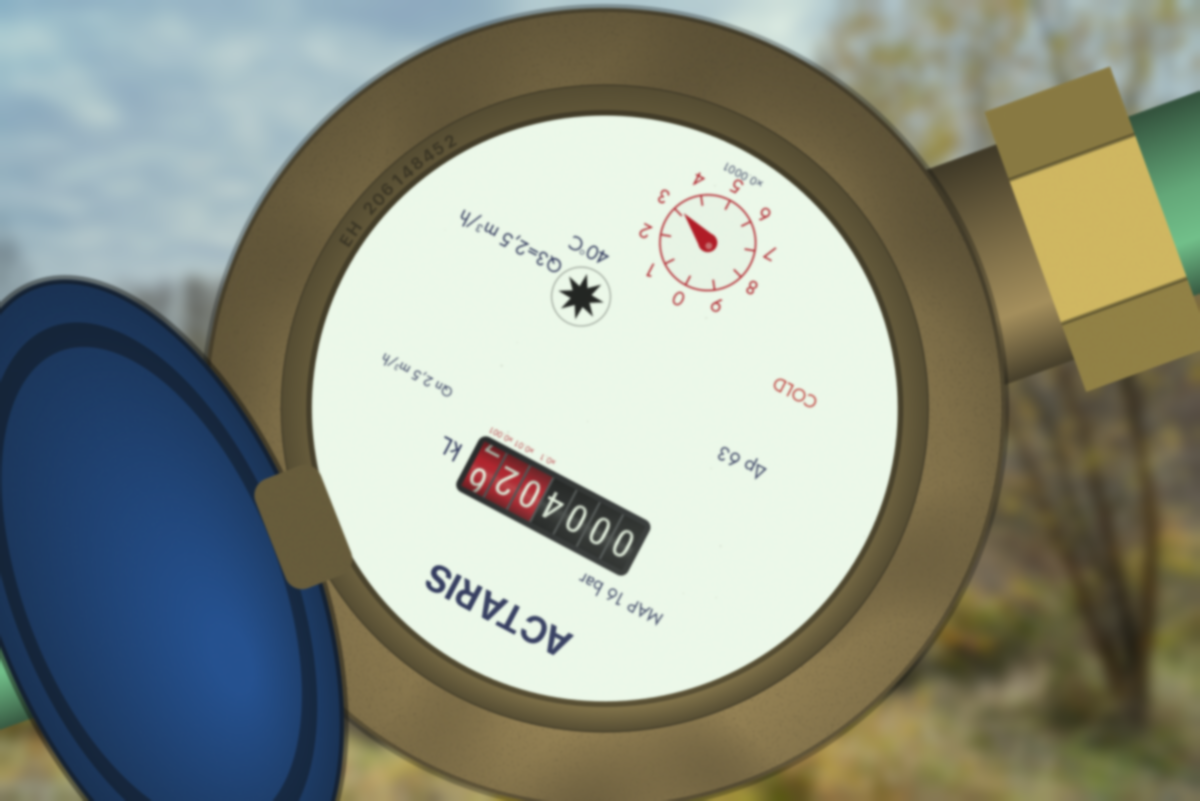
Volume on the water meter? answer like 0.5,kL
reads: 4.0263,kL
